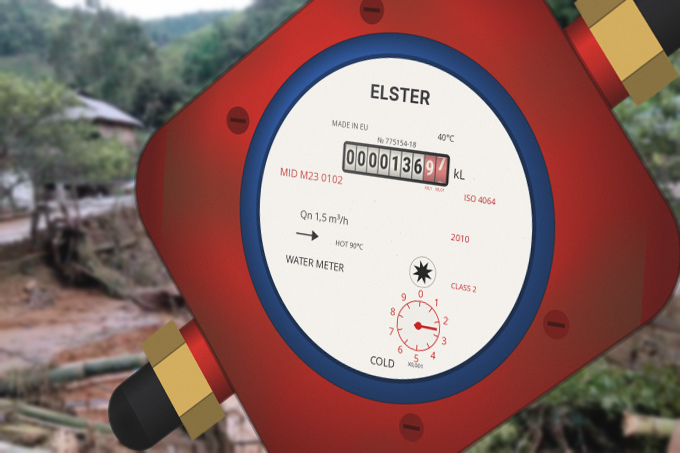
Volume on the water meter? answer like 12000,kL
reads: 136.972,kL
